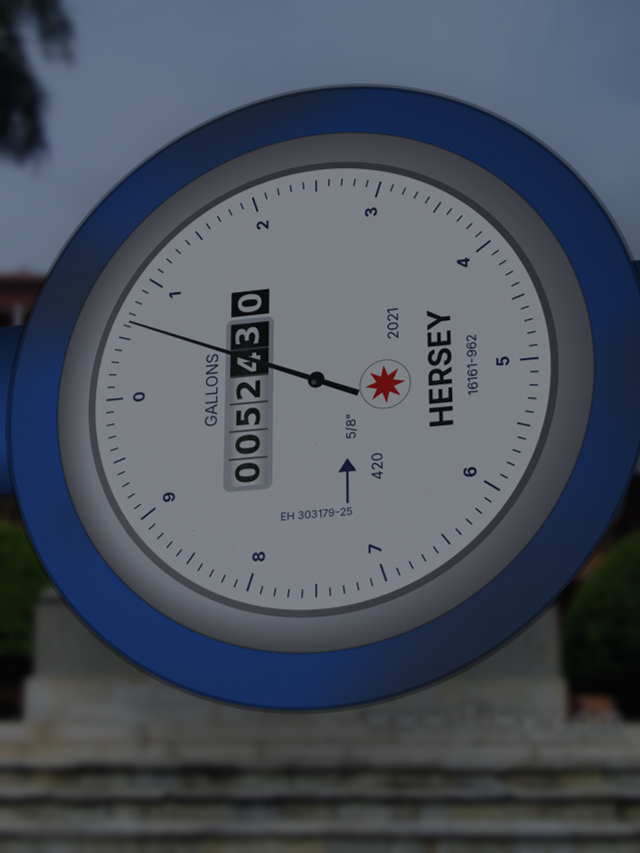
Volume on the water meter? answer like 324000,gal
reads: 52430.6,gal
